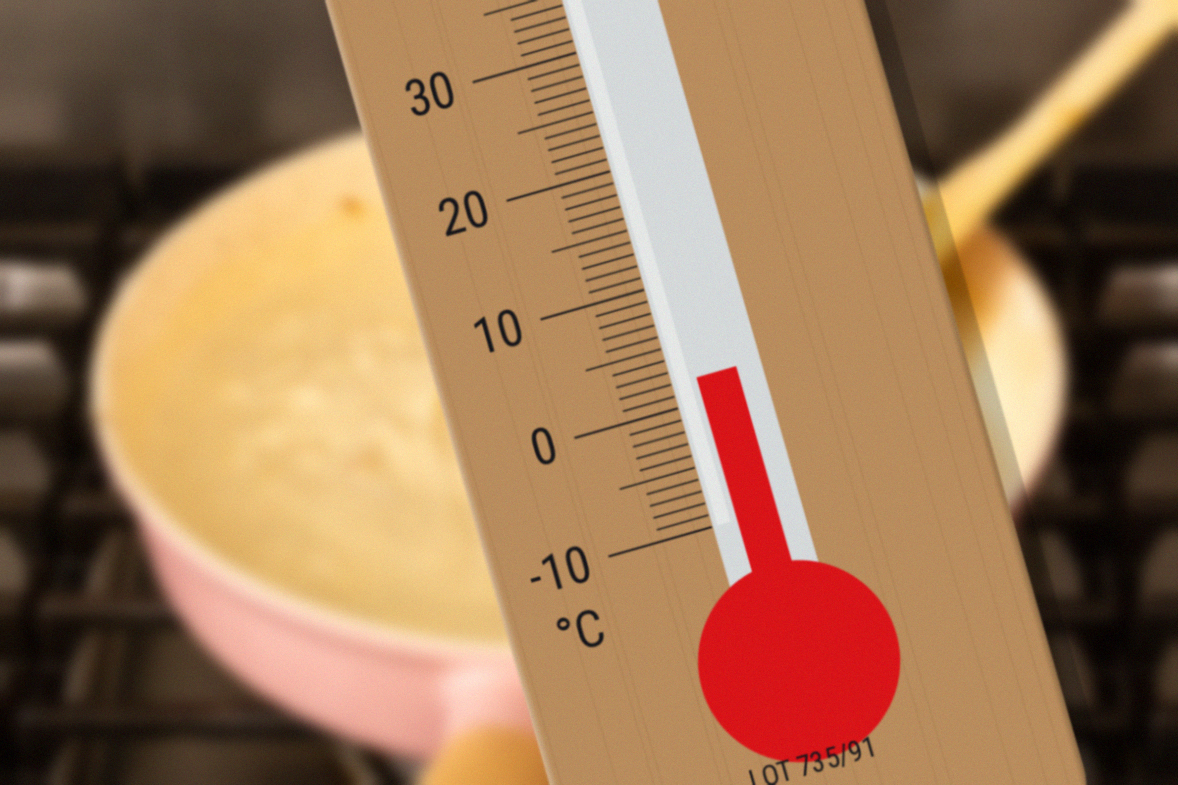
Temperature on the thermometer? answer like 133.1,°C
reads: 2,°C
